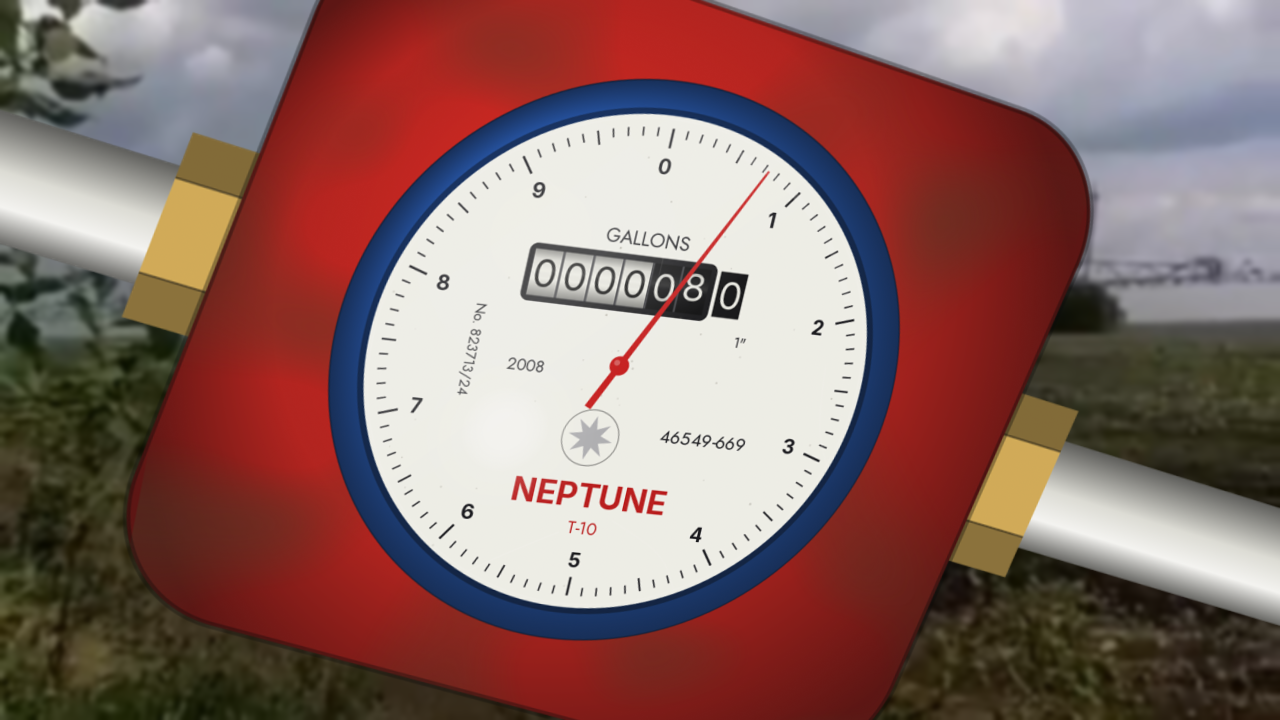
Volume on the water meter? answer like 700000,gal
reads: 80.7,gal
